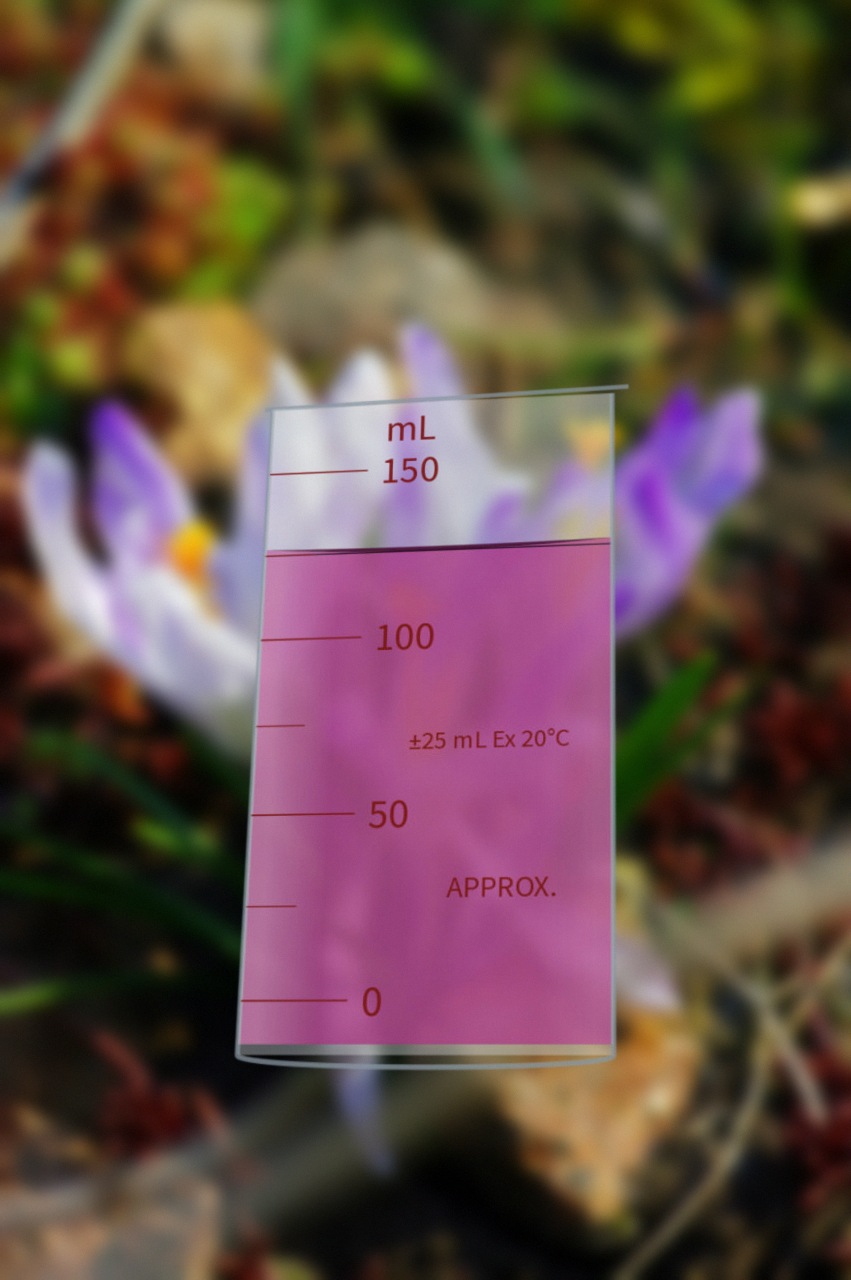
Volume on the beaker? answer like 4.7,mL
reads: 125,mL
